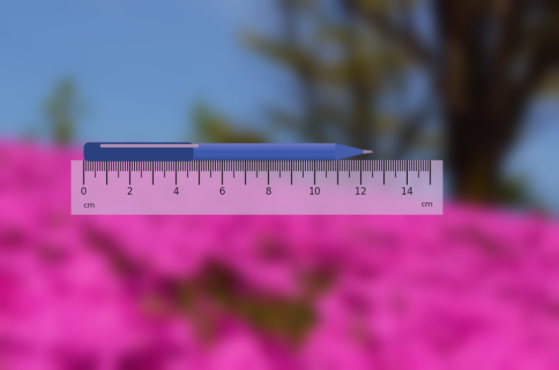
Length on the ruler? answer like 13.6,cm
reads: 12.5,cm
